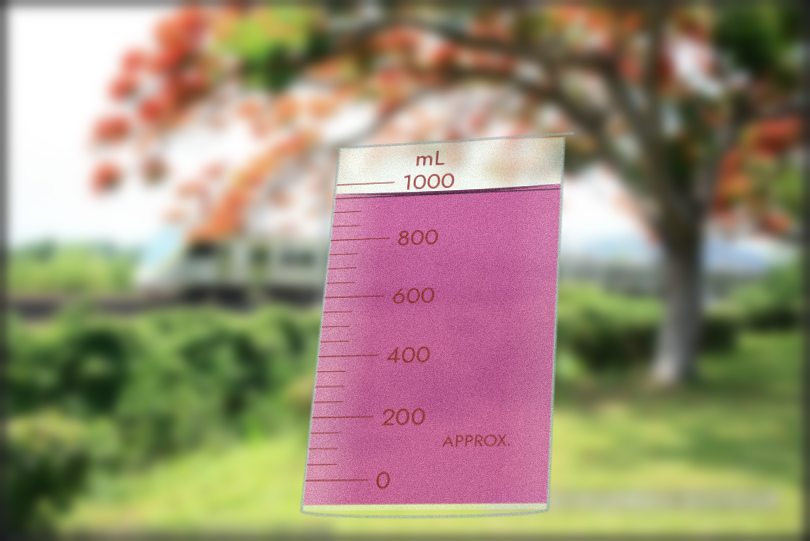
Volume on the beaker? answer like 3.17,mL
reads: 950,mL
